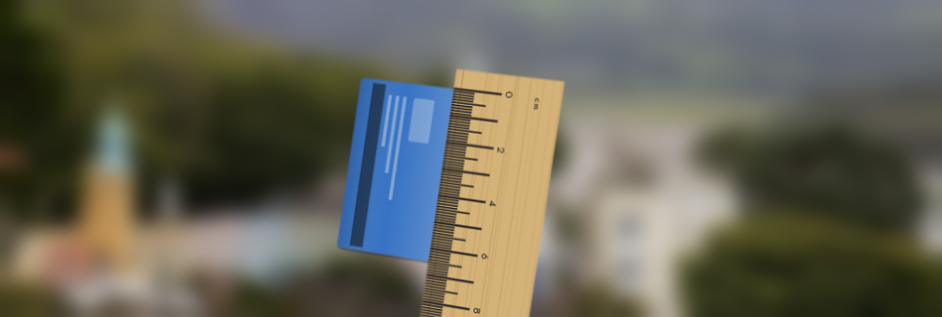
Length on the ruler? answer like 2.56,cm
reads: 6.5,cm
